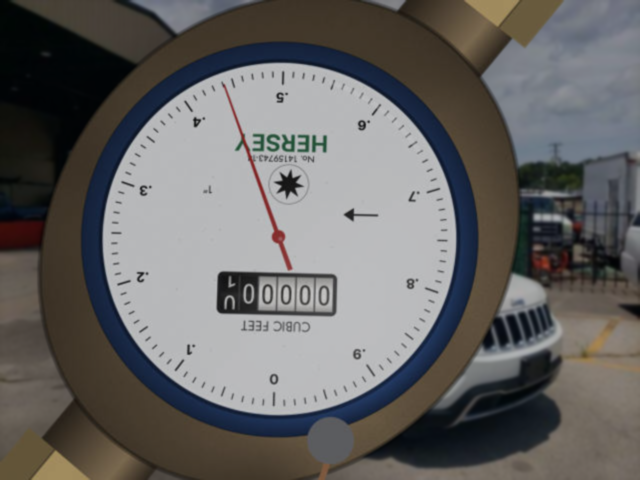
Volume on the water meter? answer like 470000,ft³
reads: 0.44,ft³
